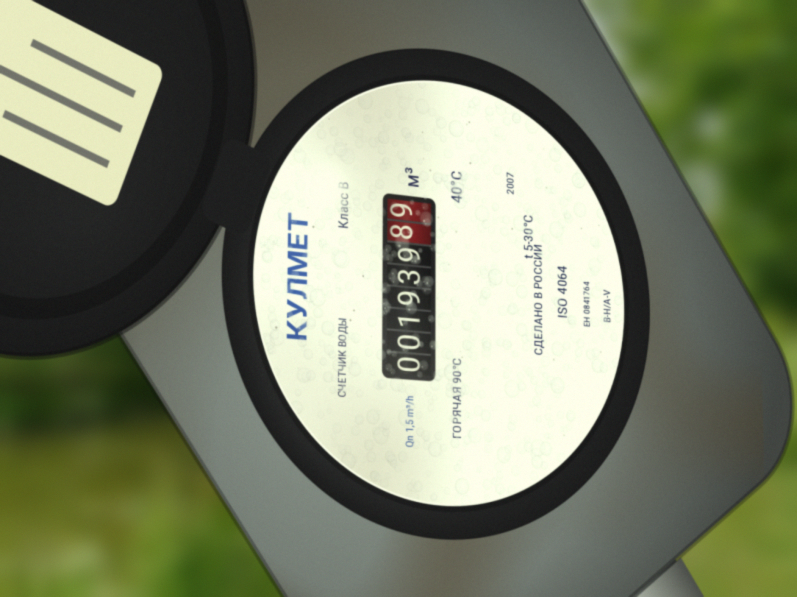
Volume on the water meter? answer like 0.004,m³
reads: 1939.89,m³
